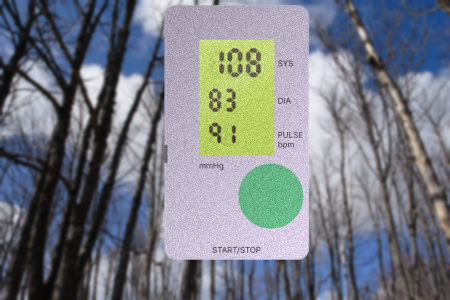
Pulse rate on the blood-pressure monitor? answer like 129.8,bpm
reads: 91,bpm
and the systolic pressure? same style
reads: 108,mmHg
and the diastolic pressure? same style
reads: 83,mmHg
